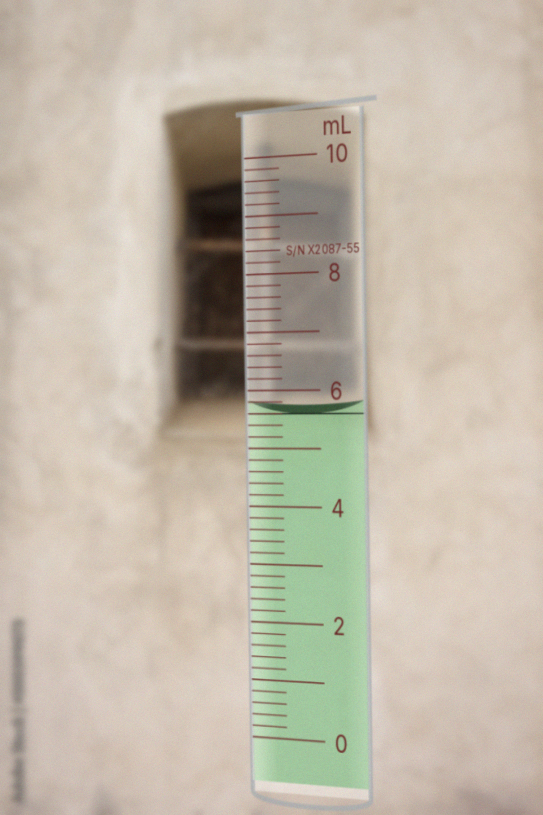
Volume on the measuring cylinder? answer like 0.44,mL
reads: 5.6,mL
